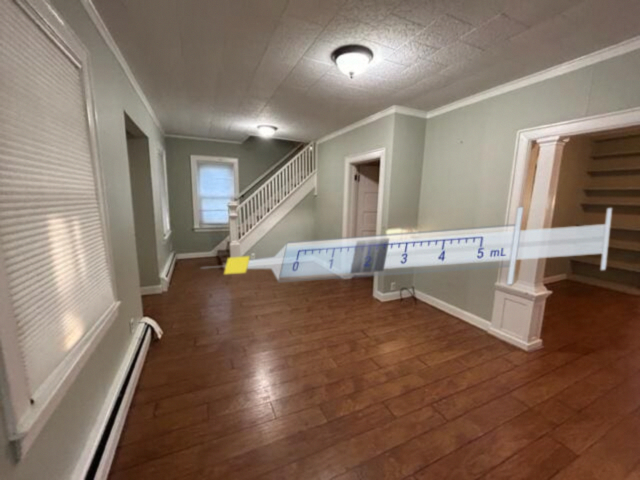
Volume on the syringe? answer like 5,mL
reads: 1.6,mL
